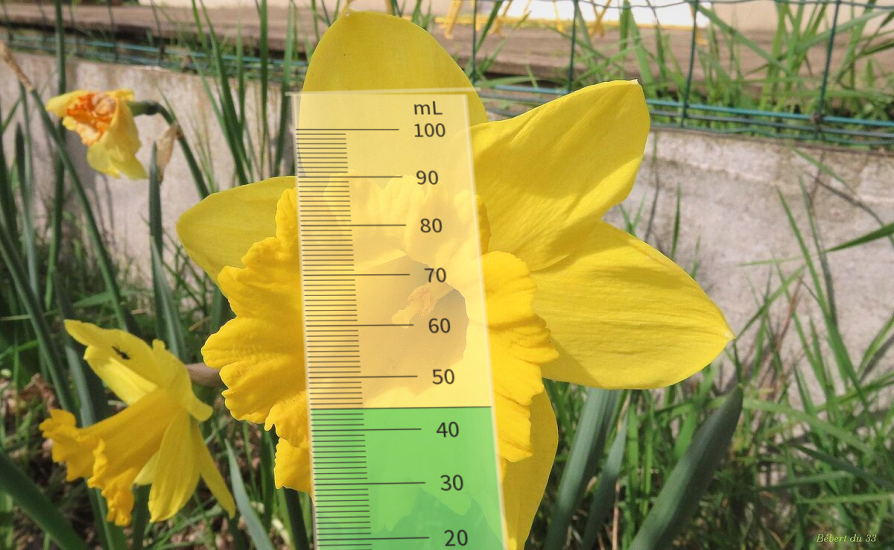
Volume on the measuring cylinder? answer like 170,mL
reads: 44,mL
